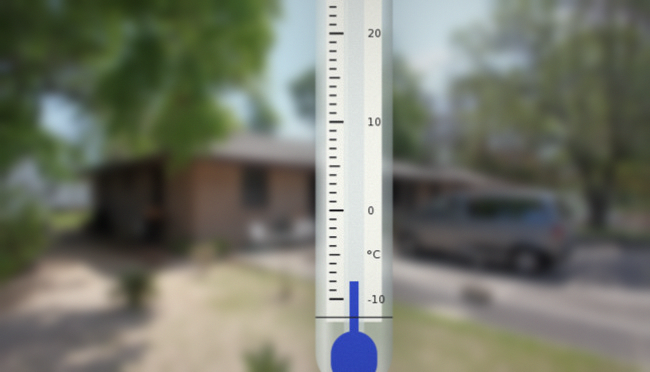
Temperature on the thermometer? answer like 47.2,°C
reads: -8,°C
